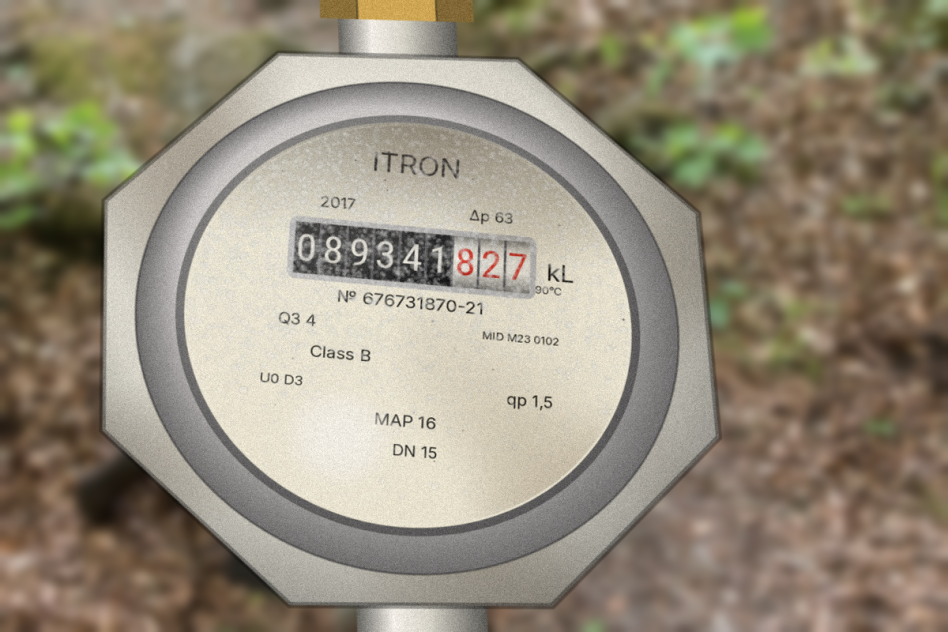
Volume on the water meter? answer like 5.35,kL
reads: 89341.827,kL
